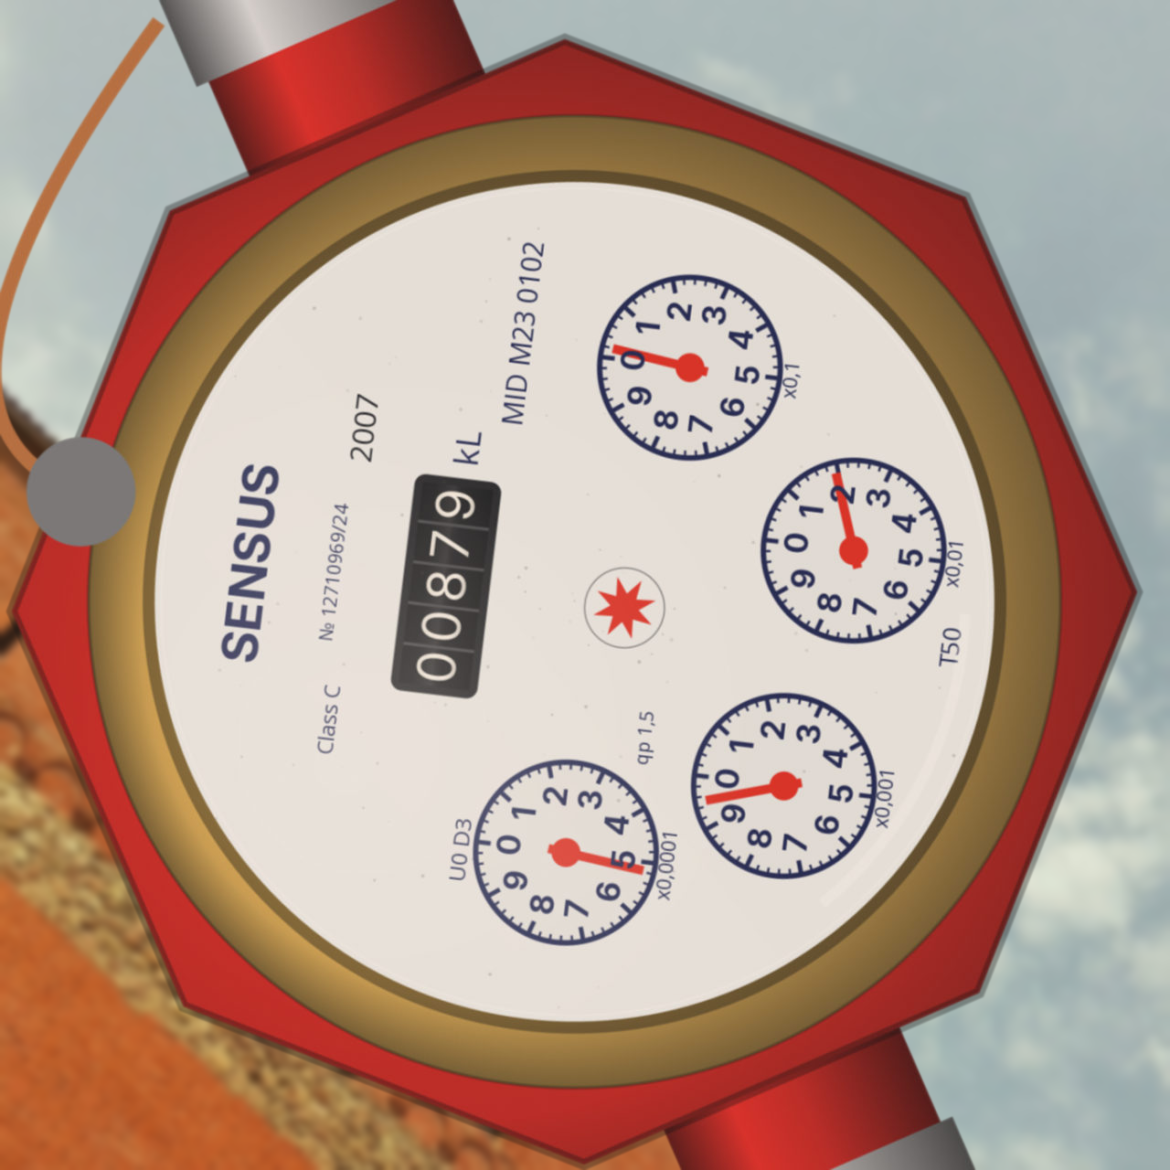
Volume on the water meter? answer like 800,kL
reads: 879.0195,kL
